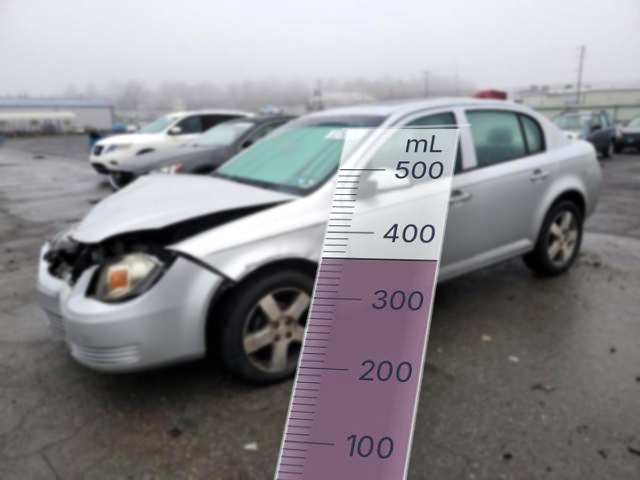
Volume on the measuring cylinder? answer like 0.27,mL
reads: 360,mL
